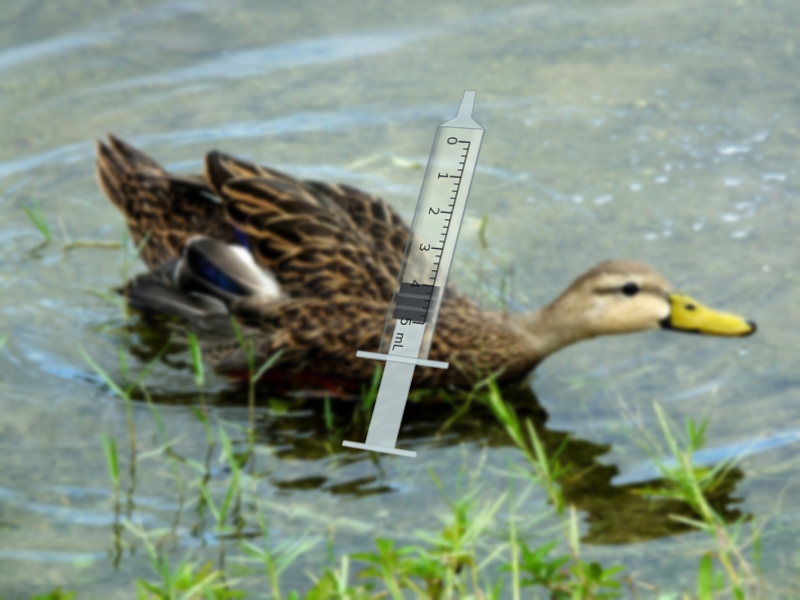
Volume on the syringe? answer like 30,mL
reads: 4,mL
